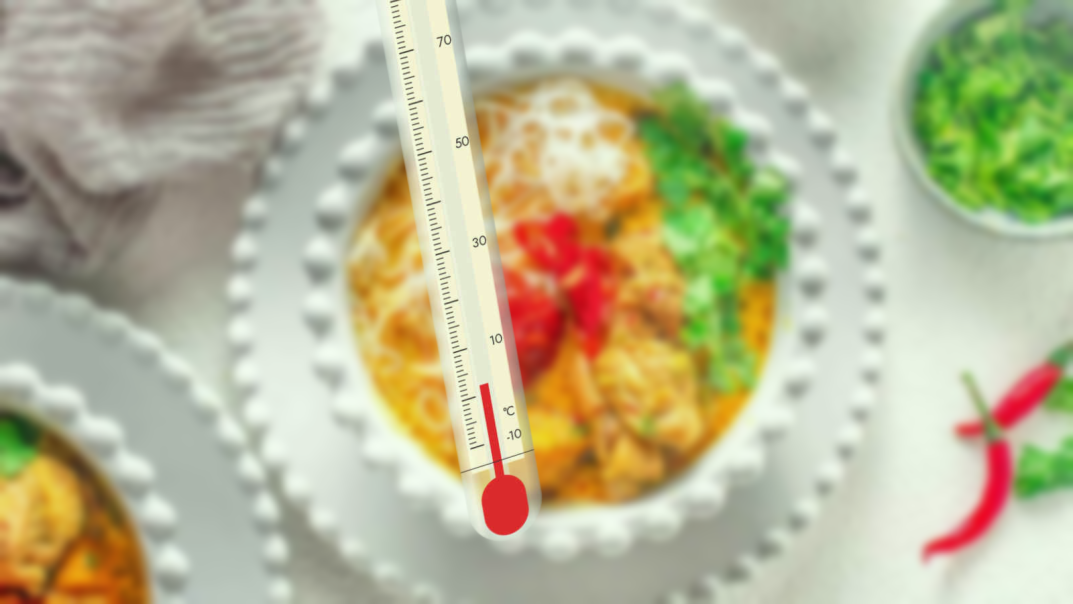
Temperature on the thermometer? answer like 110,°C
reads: 2,°C
